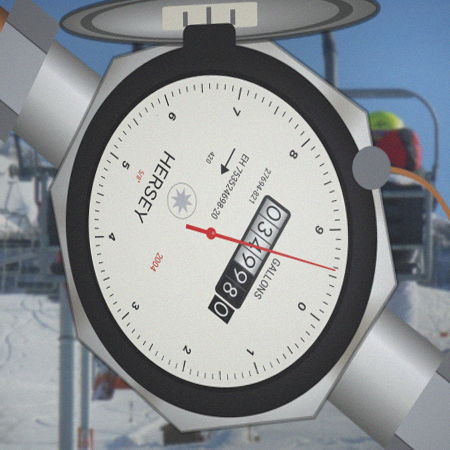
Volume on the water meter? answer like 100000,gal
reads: 349979.4,gal
